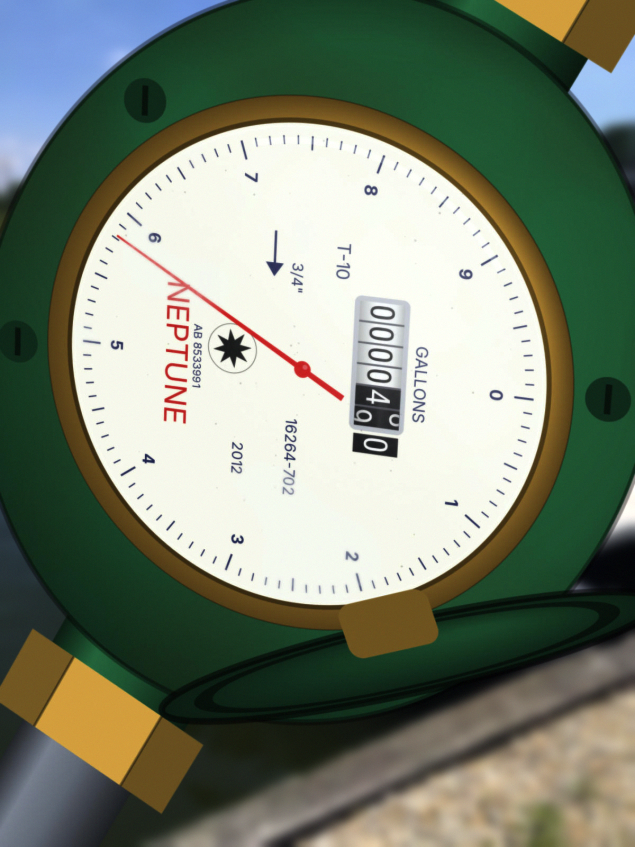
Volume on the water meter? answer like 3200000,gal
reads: 485.8,gal
